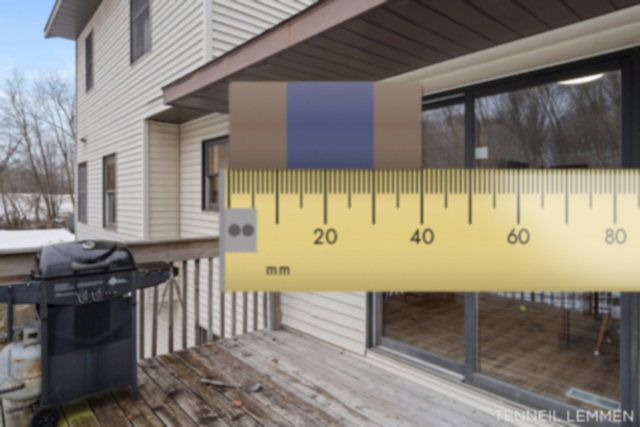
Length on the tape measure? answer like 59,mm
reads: 40,mm
